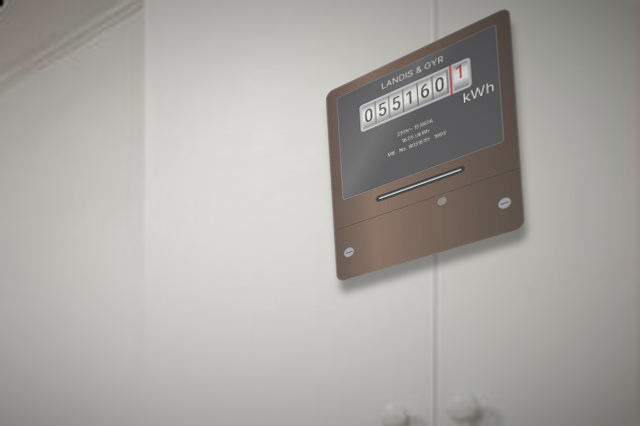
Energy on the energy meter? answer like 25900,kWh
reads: 55160.1,kWh
